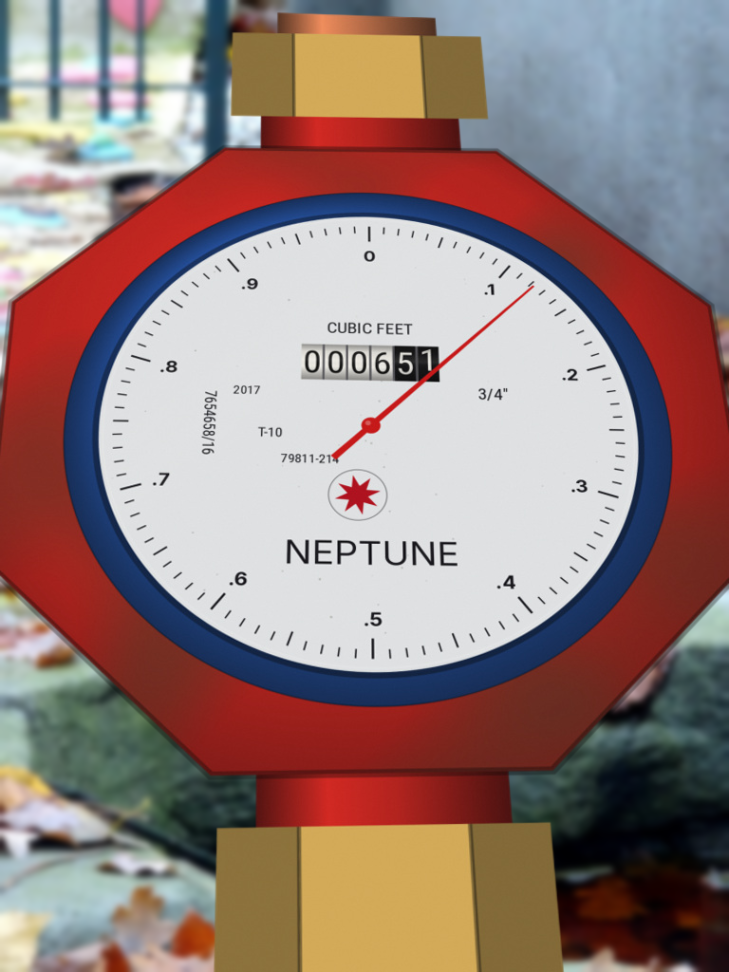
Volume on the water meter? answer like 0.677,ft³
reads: 651.12,ft³
